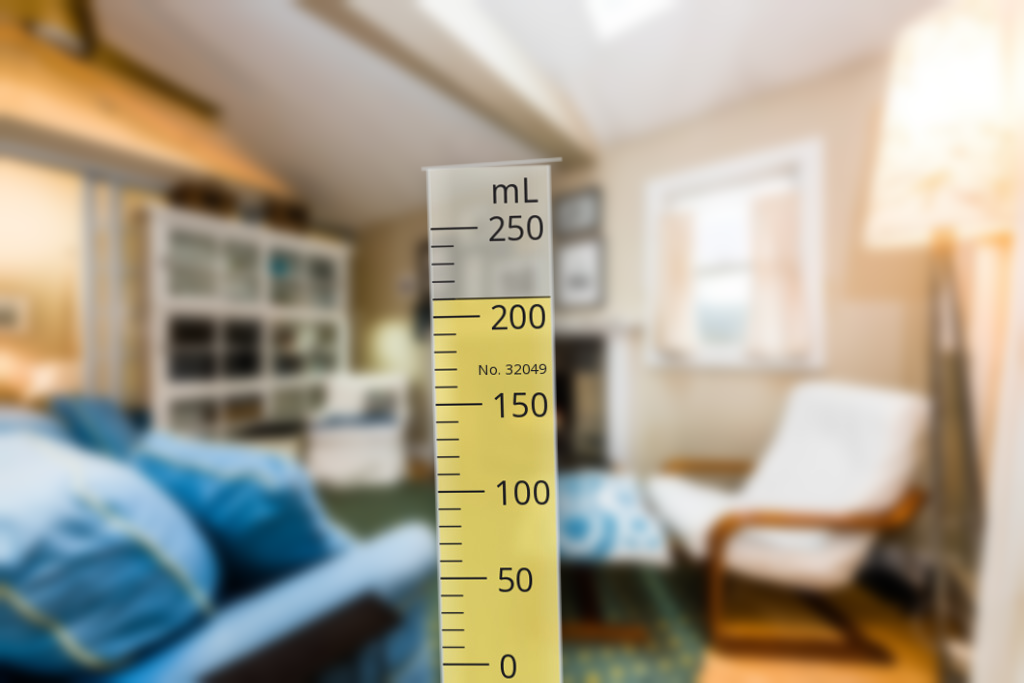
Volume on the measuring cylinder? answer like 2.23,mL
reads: 210,mL
